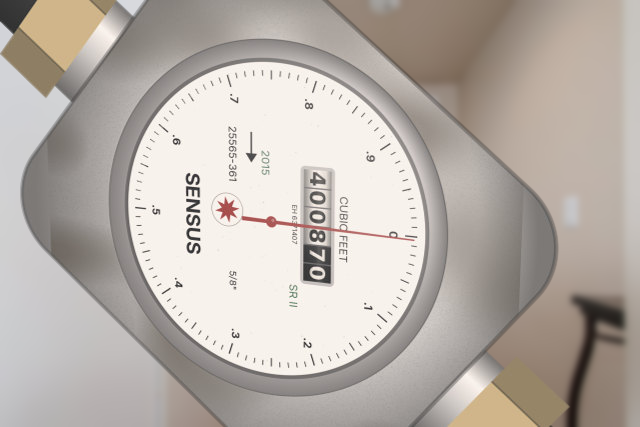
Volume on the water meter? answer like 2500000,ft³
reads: 400870.00,ft³
